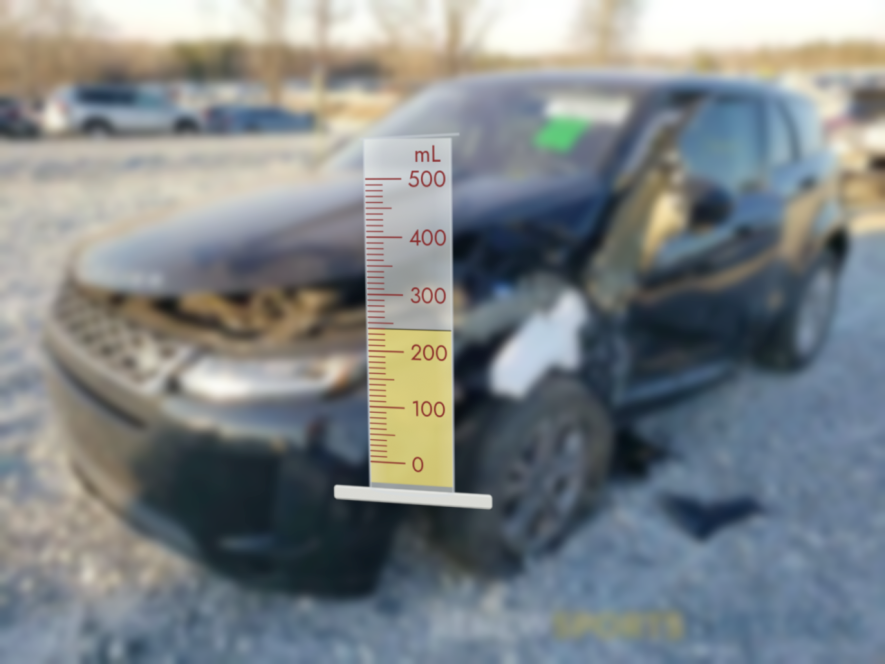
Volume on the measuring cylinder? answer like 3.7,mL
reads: 240,mL
